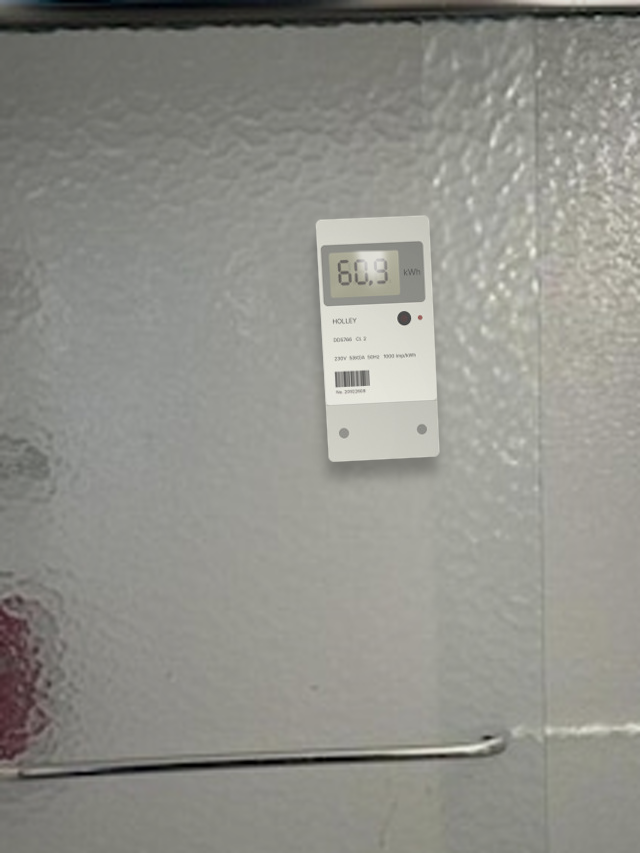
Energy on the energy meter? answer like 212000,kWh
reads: 60.9,kWh
